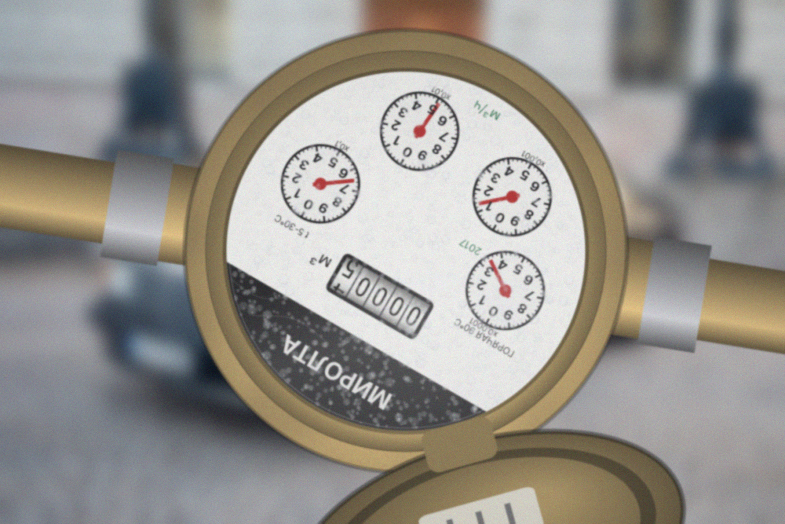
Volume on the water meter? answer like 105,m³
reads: 4.6513,m³
